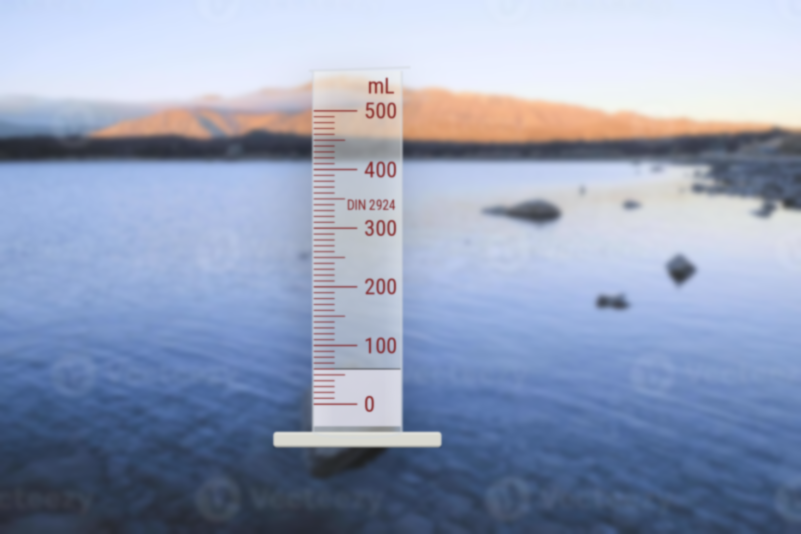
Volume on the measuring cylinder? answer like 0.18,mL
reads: 60,mL
